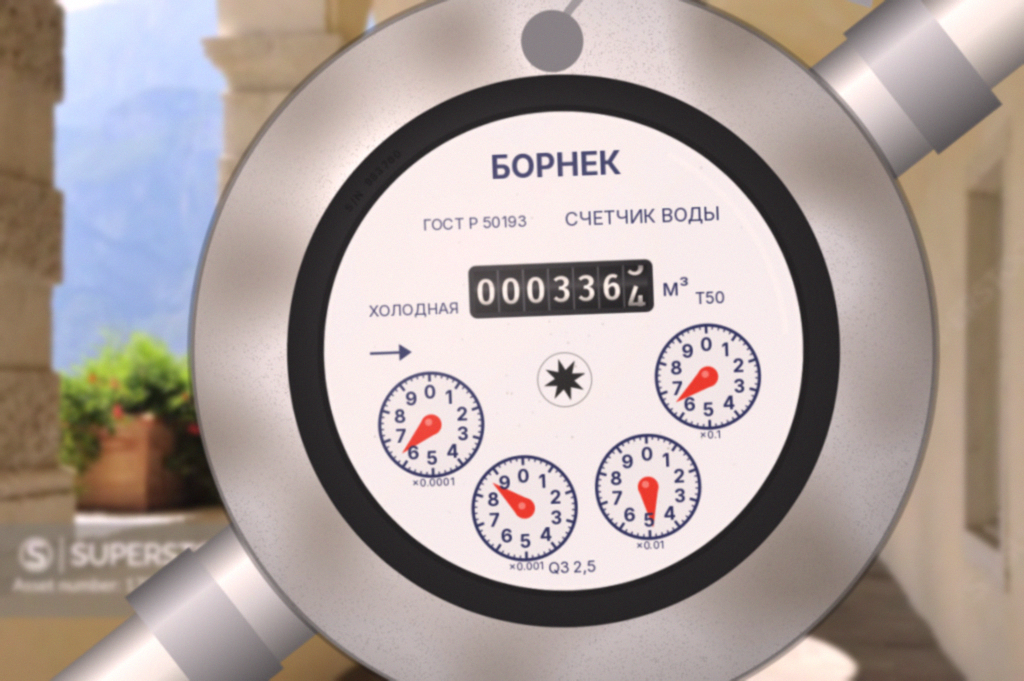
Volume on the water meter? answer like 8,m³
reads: 3363.6486,m³
